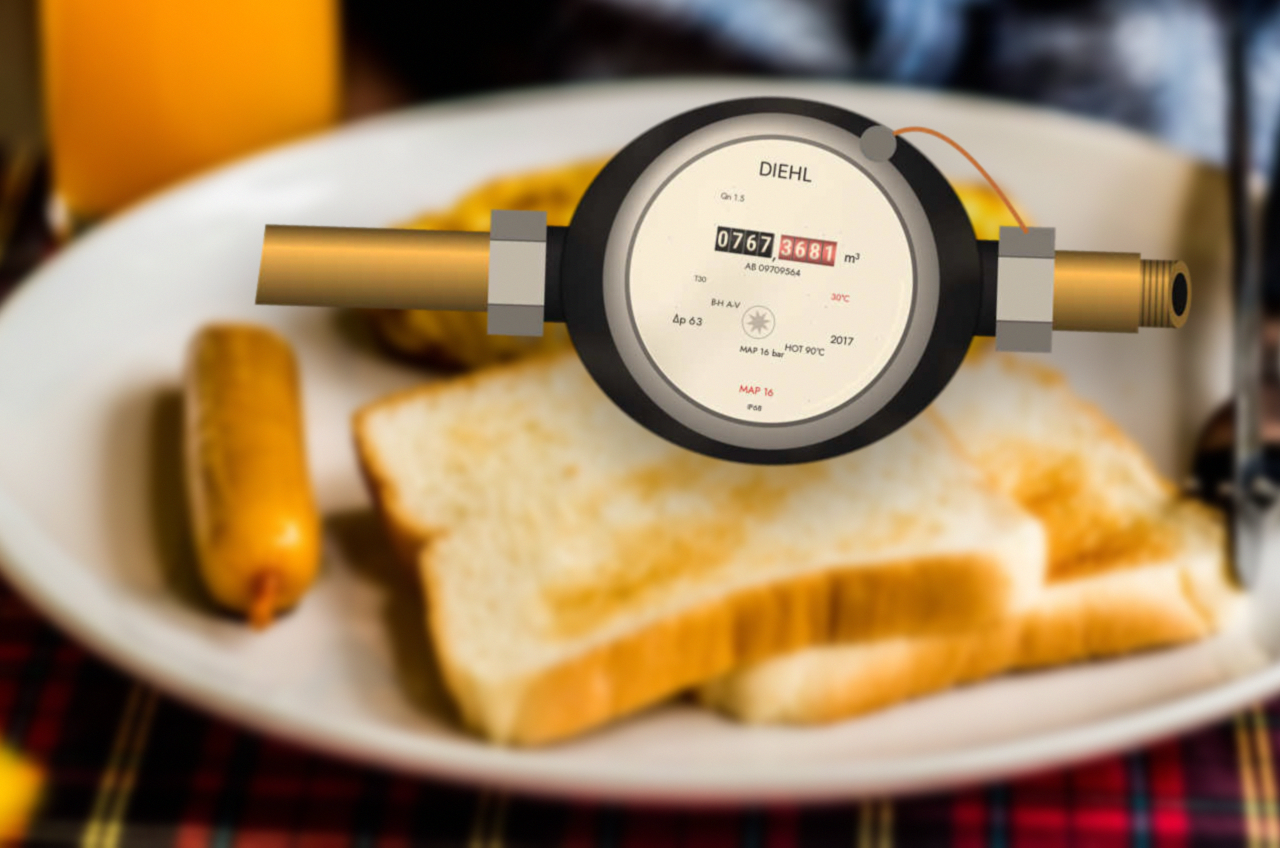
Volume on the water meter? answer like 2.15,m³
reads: 767.3681,m³
